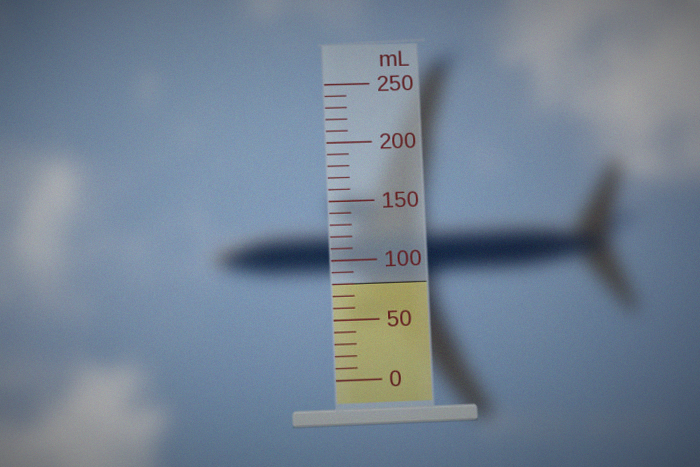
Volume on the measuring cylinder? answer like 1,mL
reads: 80,mL
